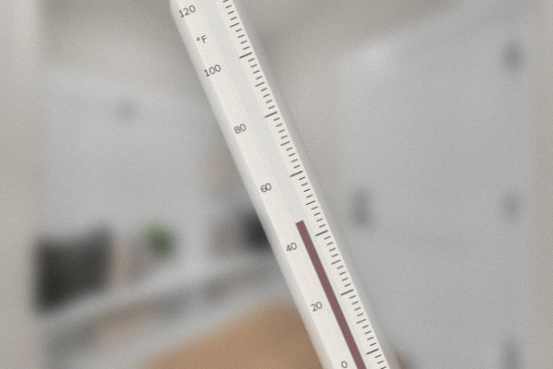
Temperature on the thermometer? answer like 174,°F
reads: 46,°F
